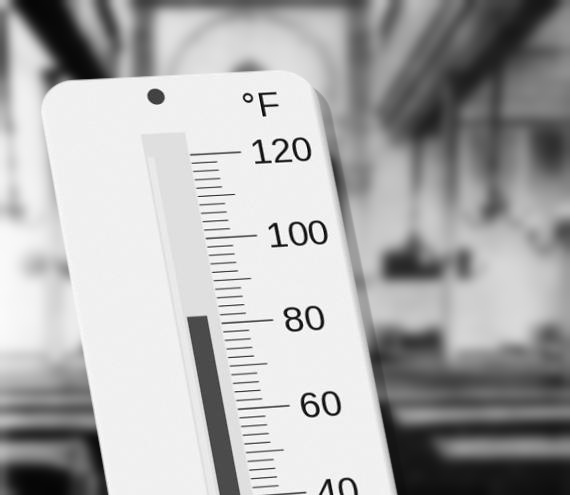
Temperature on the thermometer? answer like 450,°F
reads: 82,°F
